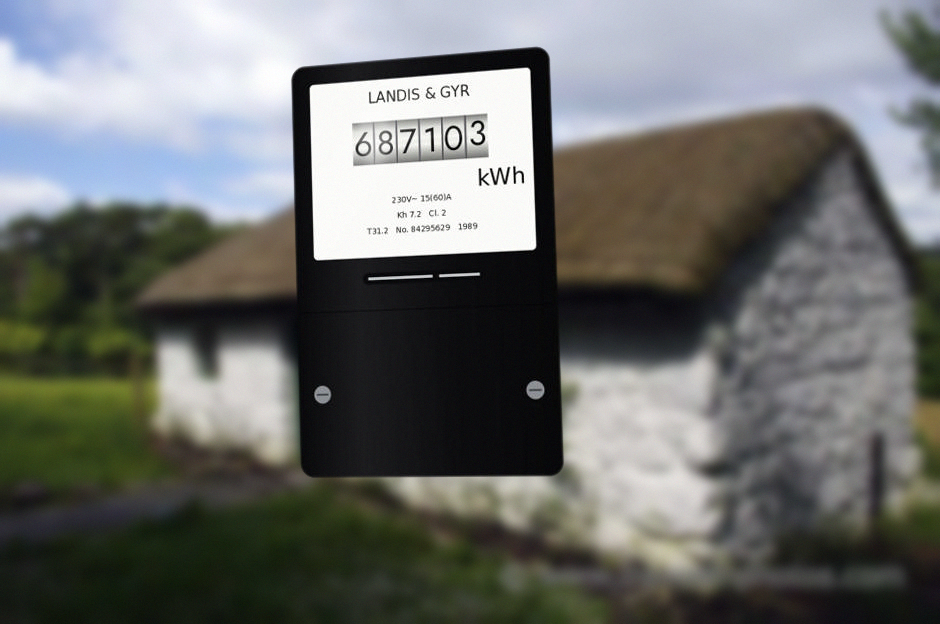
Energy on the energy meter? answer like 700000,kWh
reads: 687103,kWh
